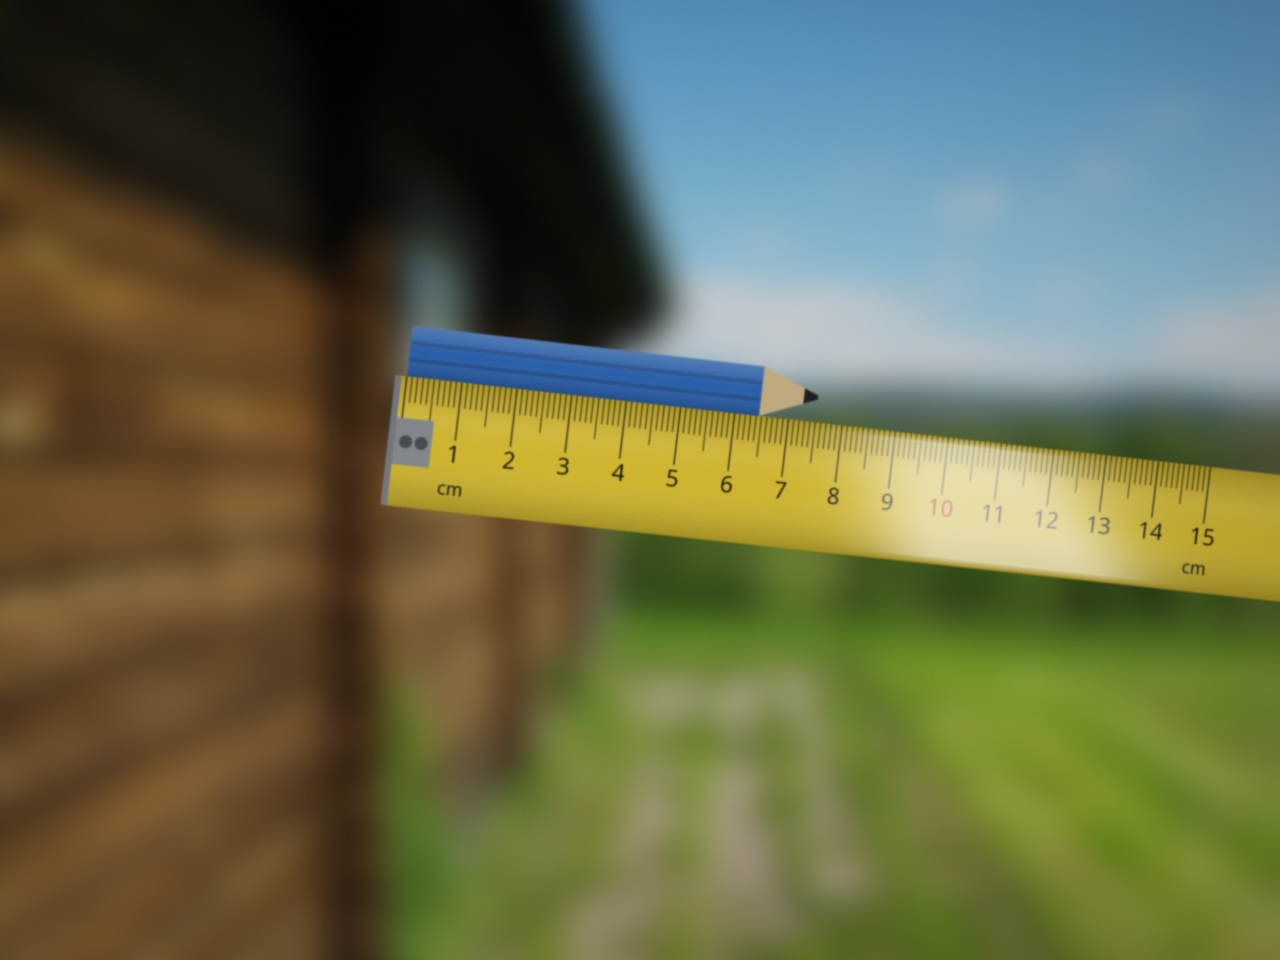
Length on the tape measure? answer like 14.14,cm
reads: 7.5,cm
